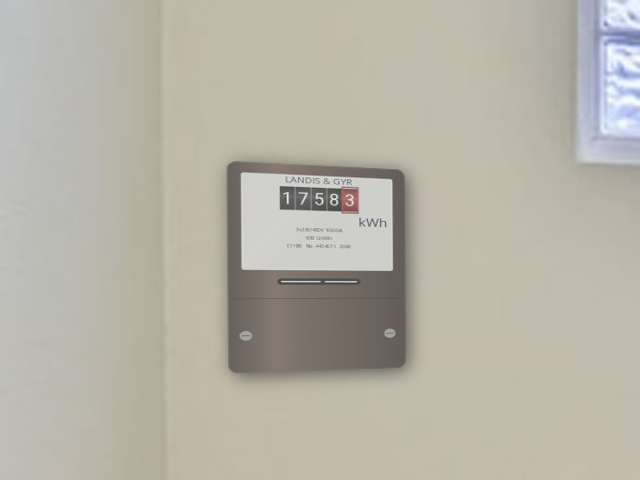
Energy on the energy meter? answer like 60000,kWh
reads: 1758.3,kWh
